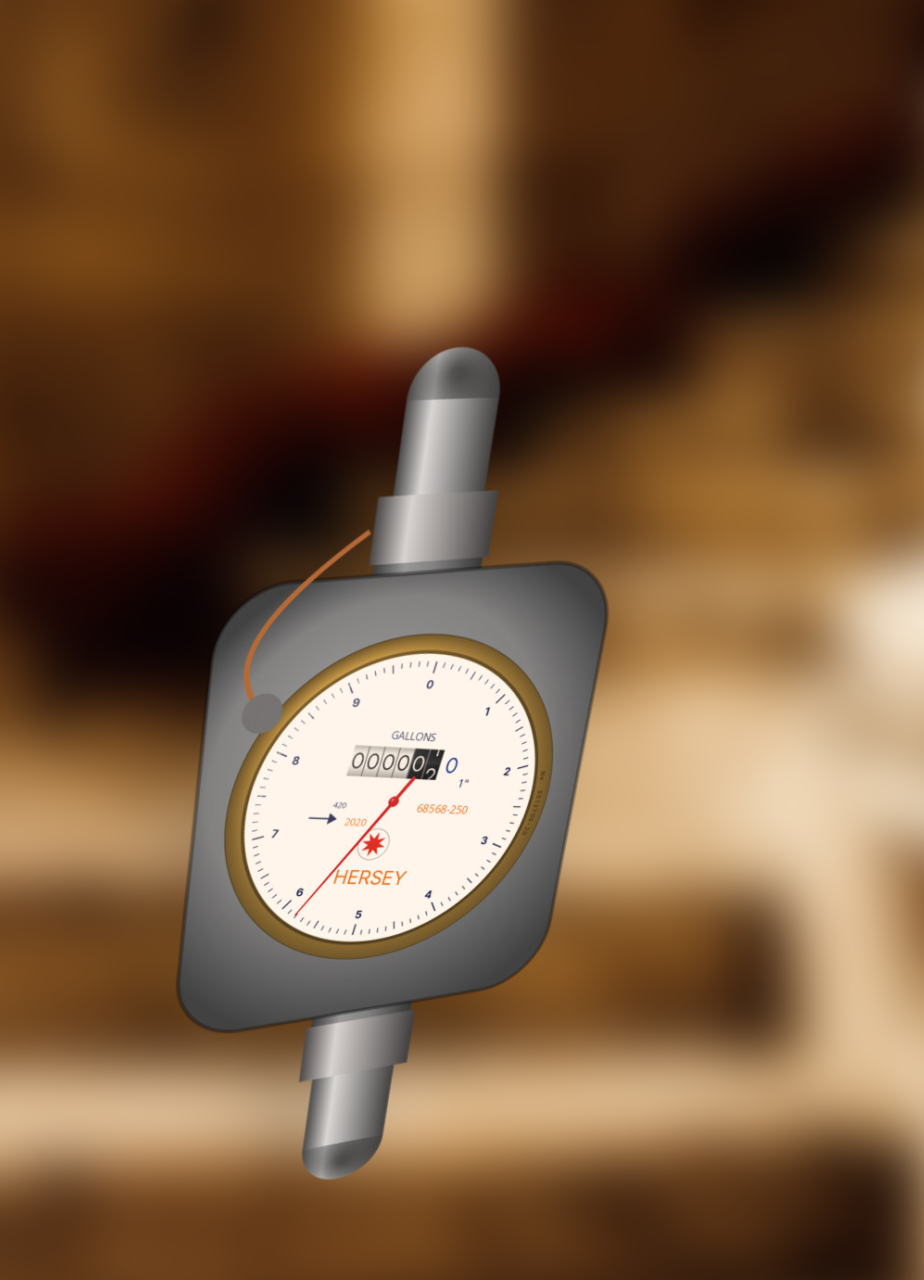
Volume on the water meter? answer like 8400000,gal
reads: 15.8,gal
